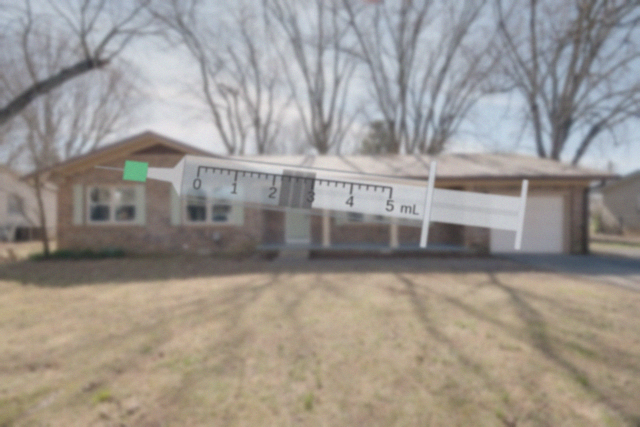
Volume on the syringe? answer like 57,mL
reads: 2.2,mL
